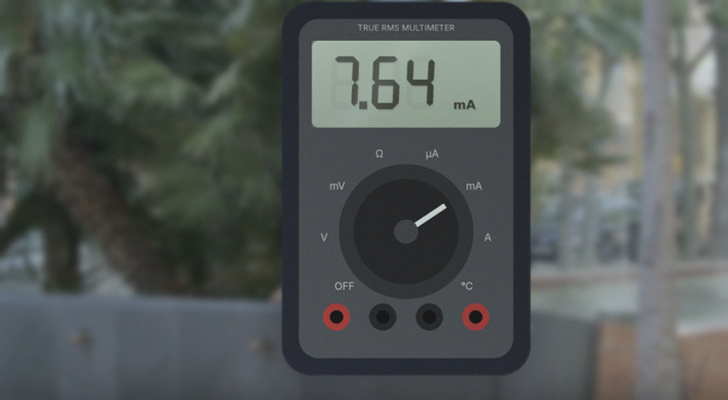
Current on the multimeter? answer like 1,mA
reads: 7.64,mA
